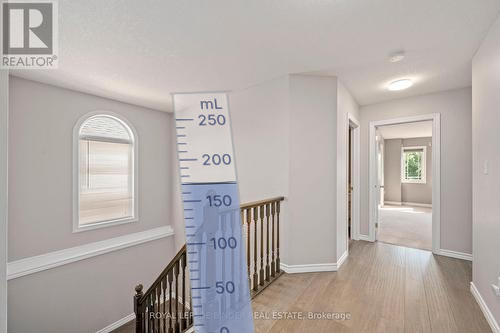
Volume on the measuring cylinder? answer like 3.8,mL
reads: 170,mL
